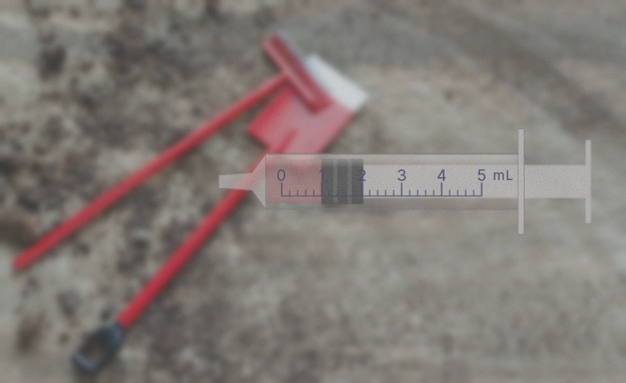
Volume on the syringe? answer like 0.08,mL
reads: 1,mL
